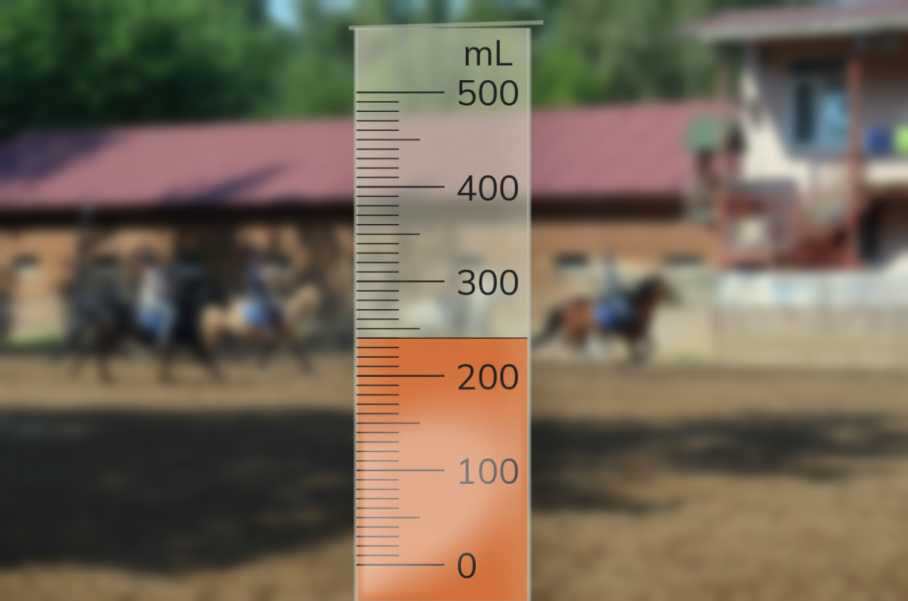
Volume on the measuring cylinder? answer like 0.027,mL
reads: 240,mL
